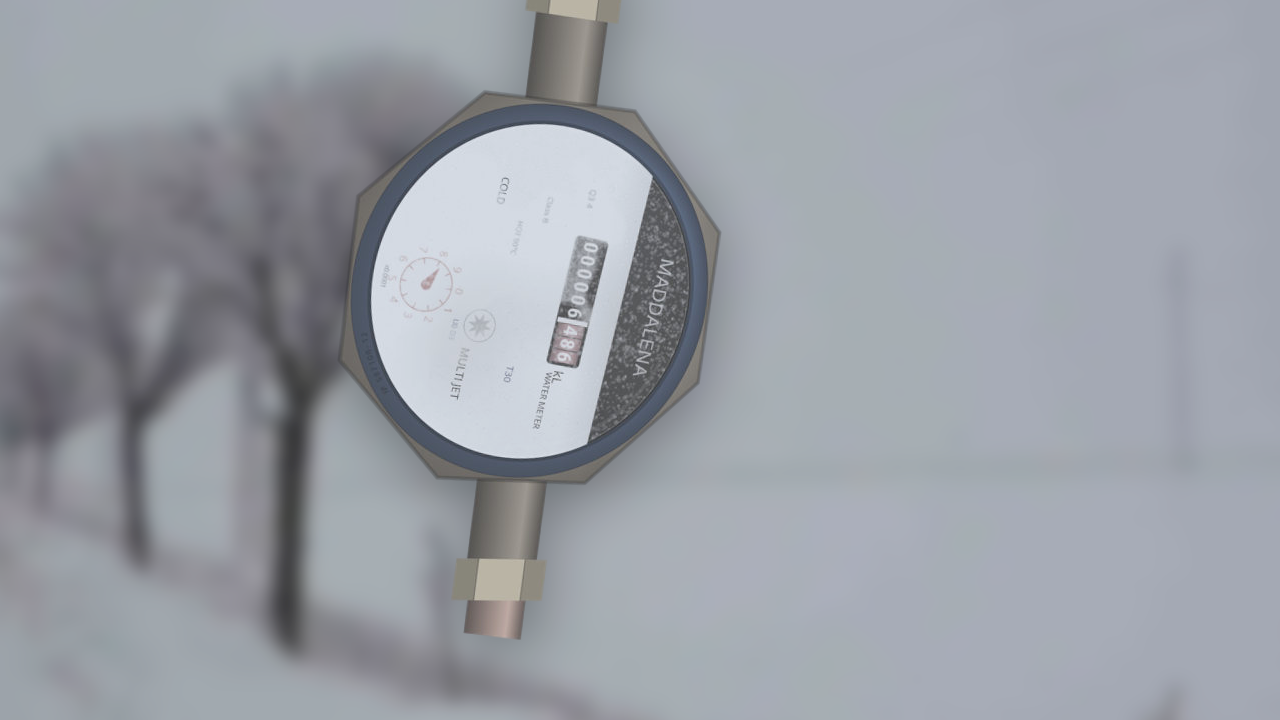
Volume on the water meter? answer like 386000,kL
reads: 6.4868,kL
